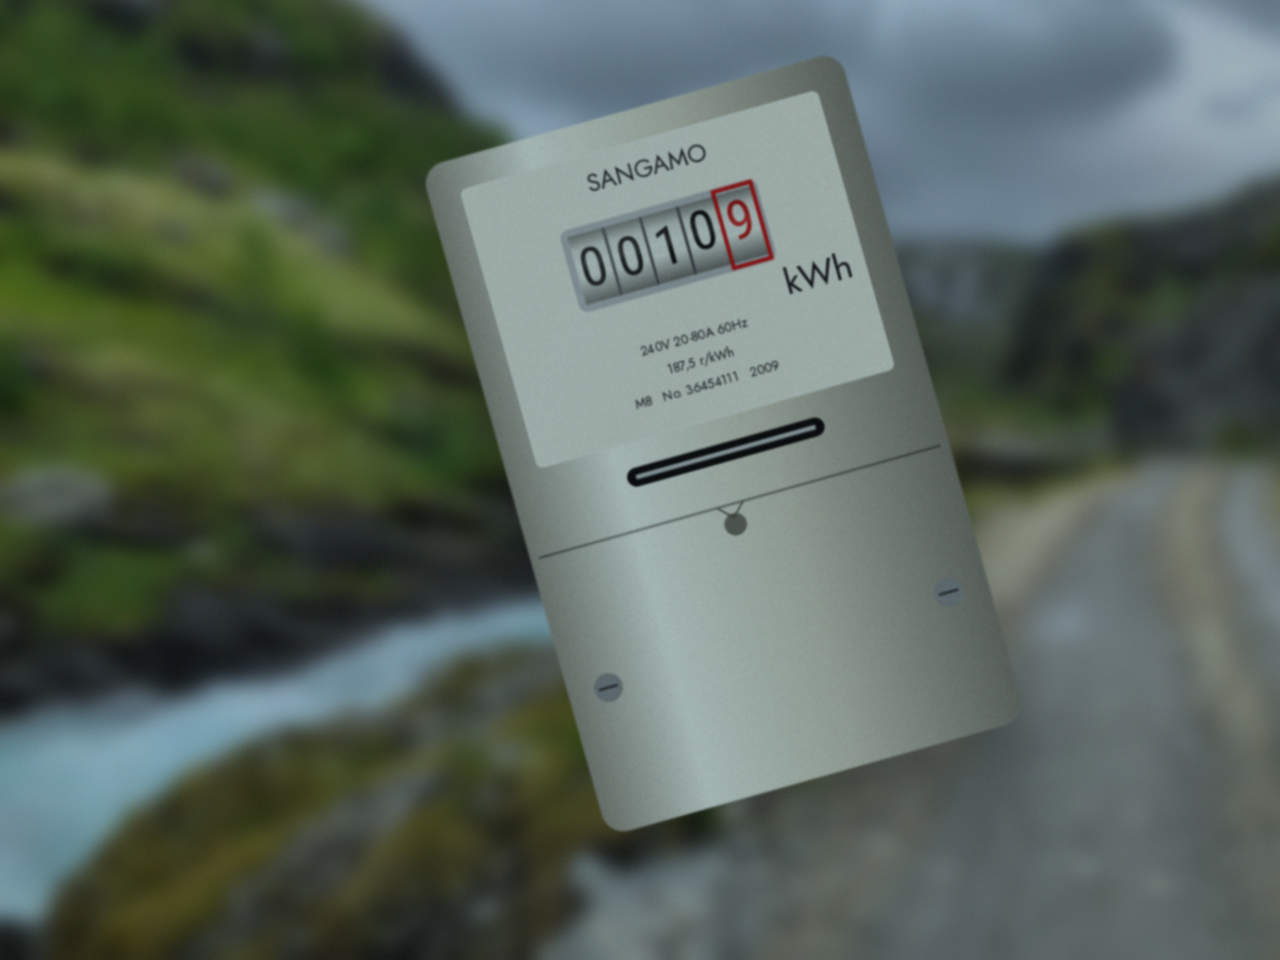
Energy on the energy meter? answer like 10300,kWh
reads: 10.9,kWh
